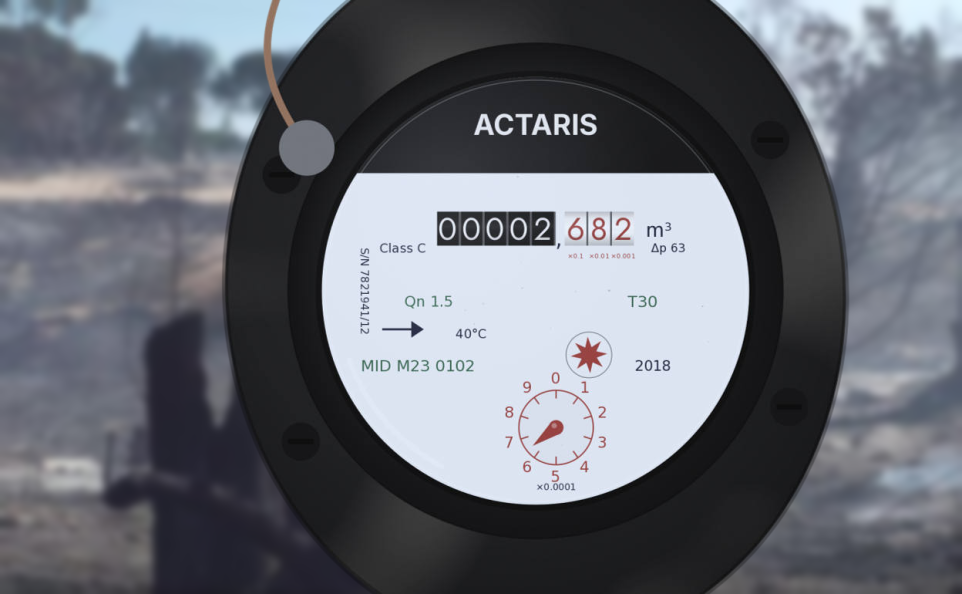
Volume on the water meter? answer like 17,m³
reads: 2.6826,m³
